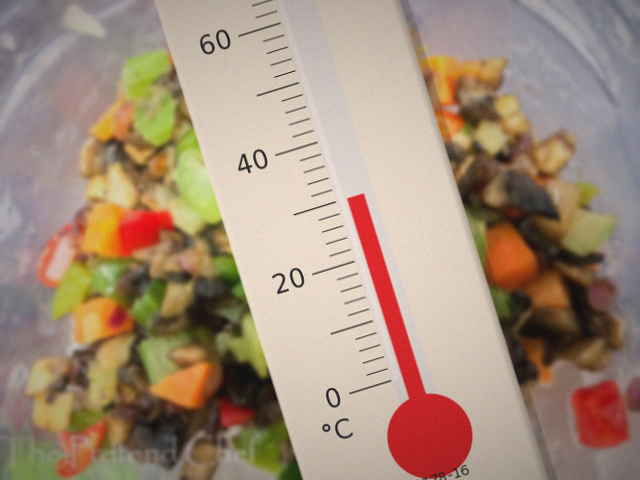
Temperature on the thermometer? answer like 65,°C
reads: 30,°C
